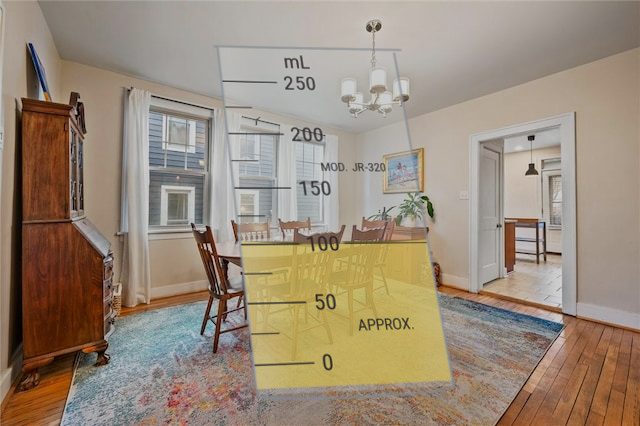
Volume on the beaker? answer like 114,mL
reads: 100,mL
